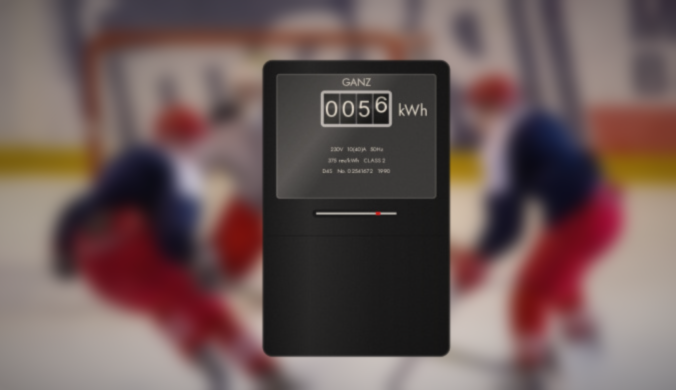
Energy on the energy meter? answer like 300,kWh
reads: 56,kWh
